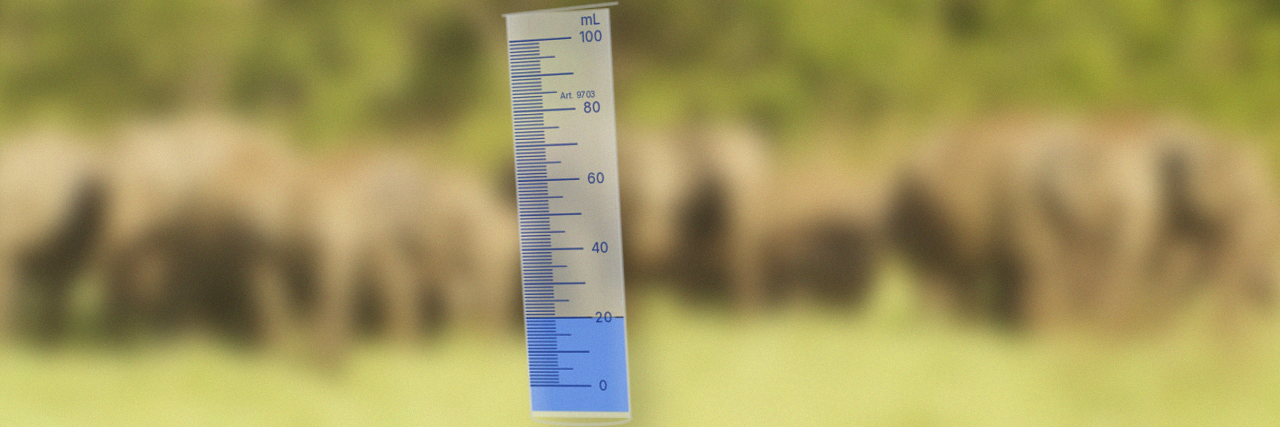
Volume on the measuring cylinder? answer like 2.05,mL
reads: 20,mL
